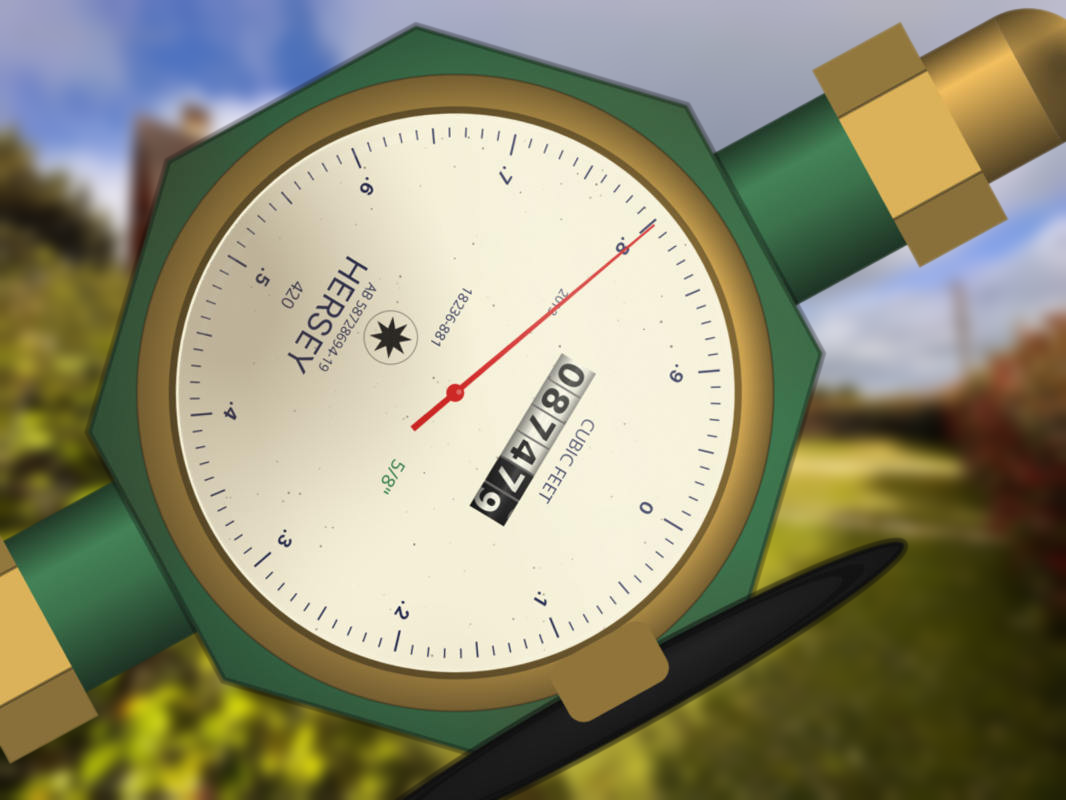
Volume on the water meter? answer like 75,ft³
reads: 87478.80,ft³
